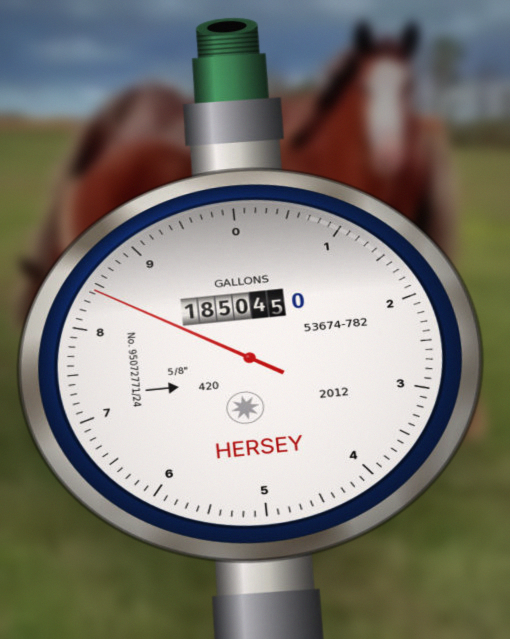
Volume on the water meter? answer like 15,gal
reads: 1850448.4,gal
